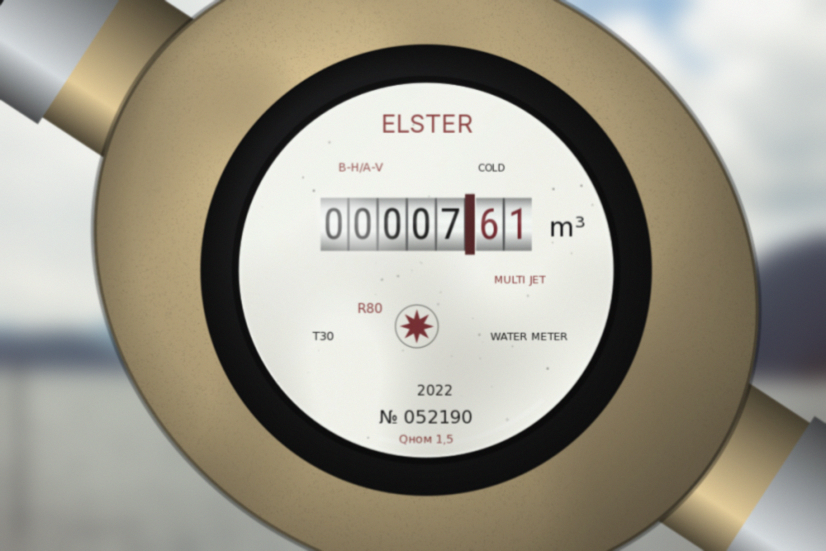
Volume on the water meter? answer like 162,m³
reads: 7.61,m³
